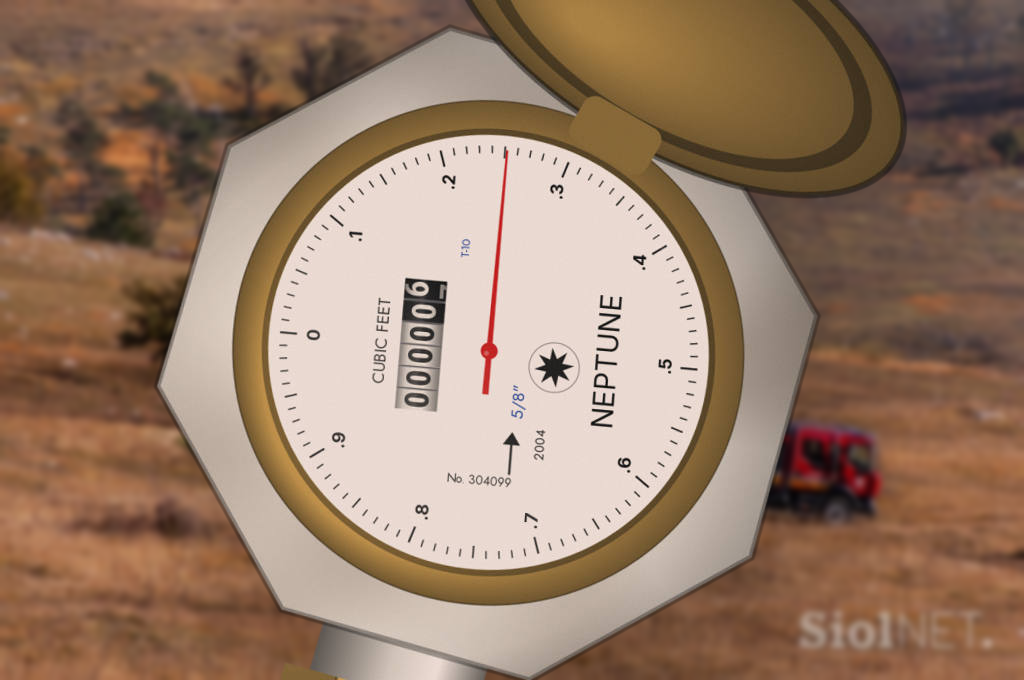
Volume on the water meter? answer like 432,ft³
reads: 6.25,ft³
